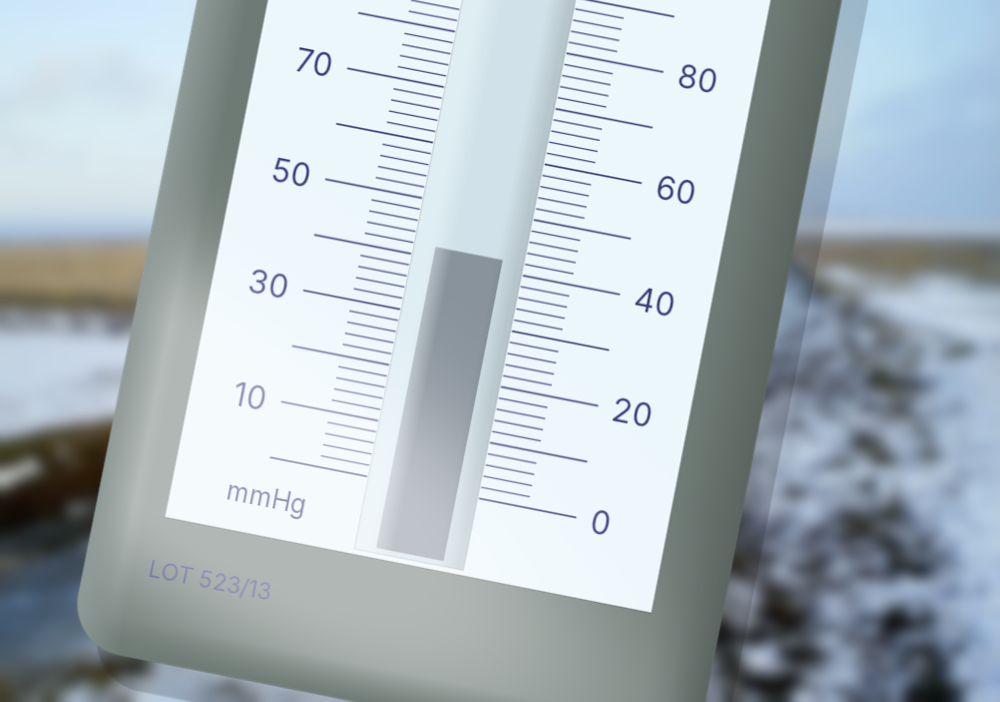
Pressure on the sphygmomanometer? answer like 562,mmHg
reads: 42,mmHg
